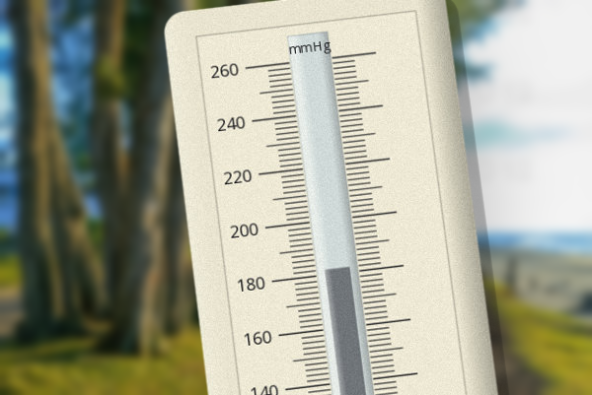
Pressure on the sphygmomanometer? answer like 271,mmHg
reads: 182,mmHg
